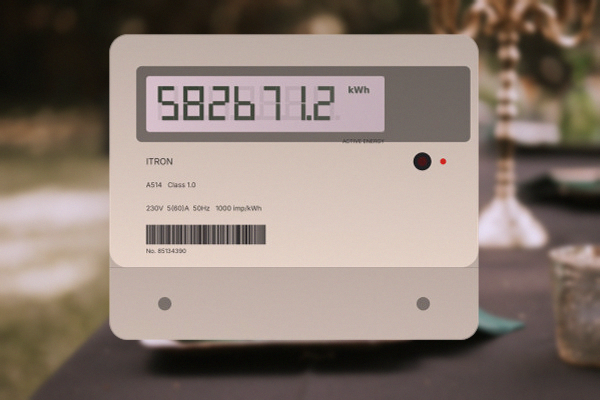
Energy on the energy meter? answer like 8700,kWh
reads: 582671.2,kWh
